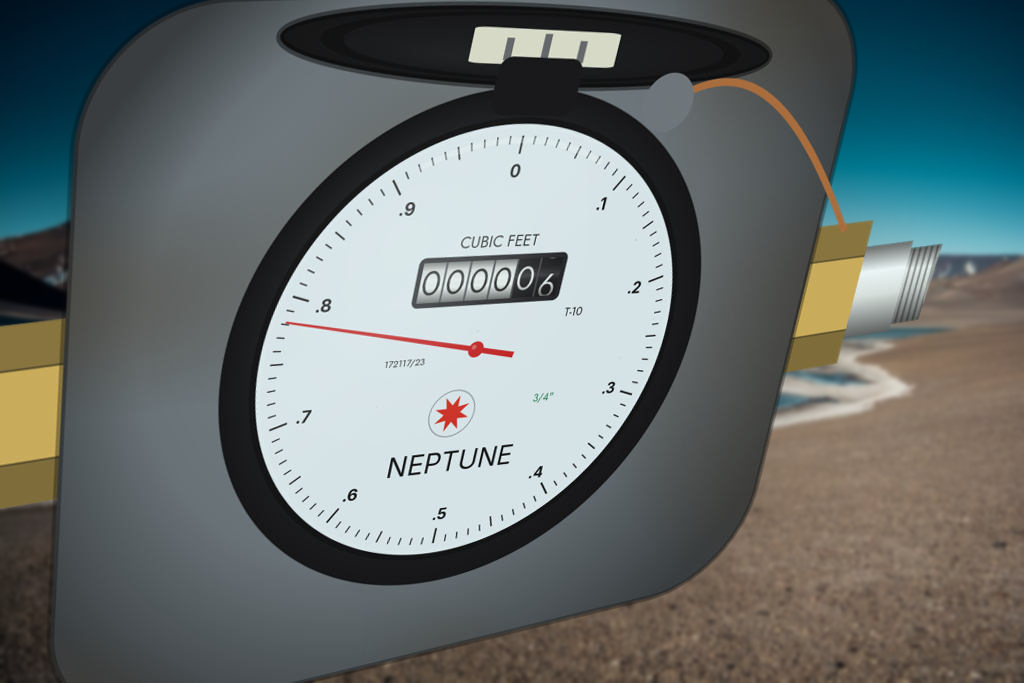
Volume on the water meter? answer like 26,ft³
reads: 5.78,ft³
